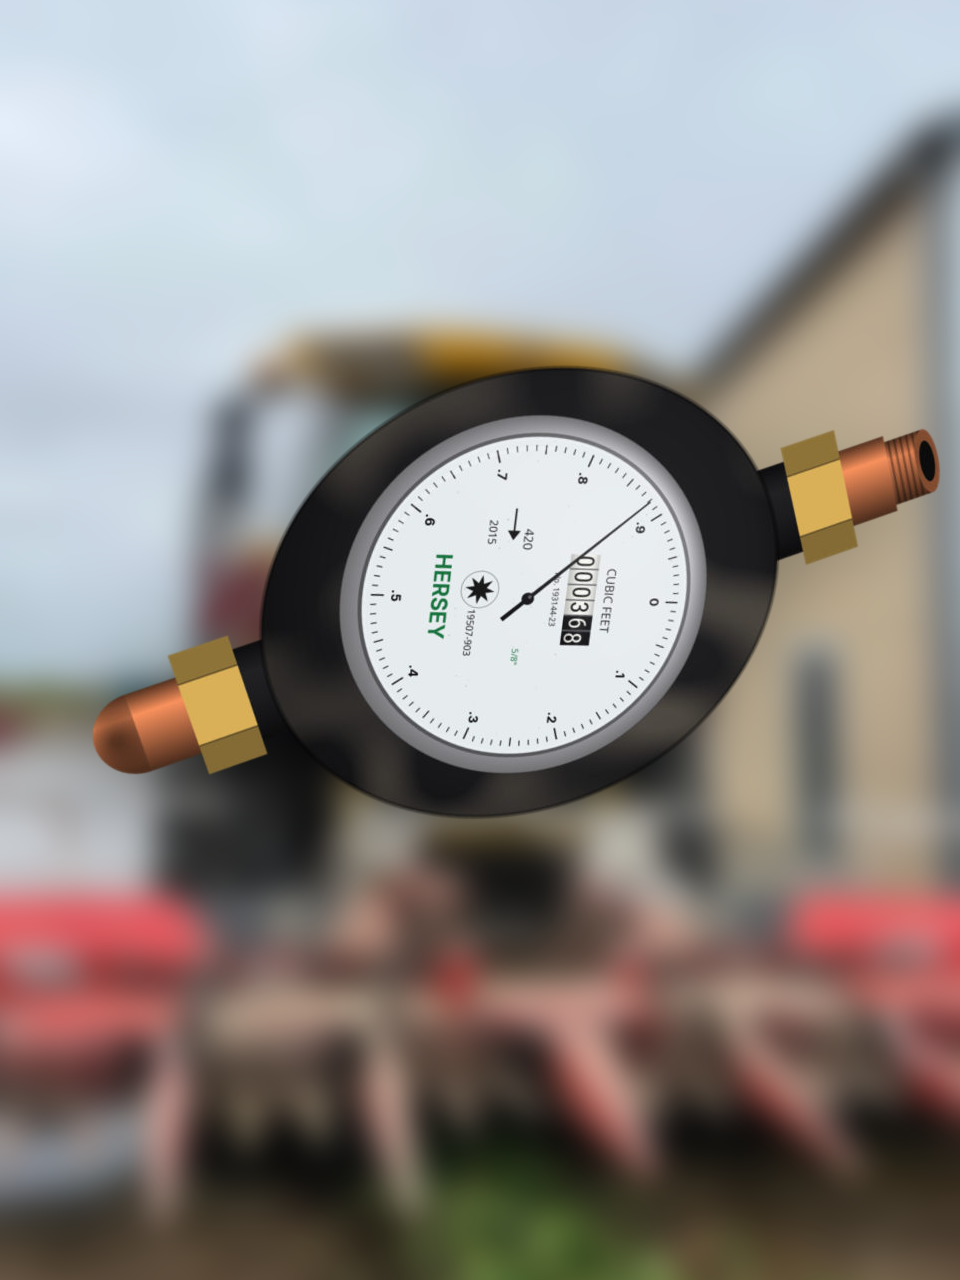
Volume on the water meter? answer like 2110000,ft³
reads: 367.88,ft³
